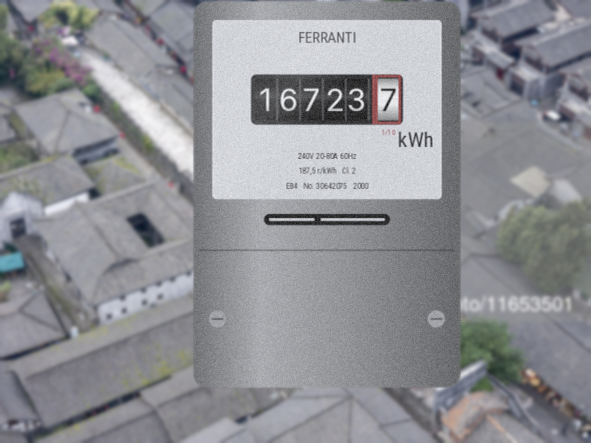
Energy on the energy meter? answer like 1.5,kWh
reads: 16723.7,kWh
